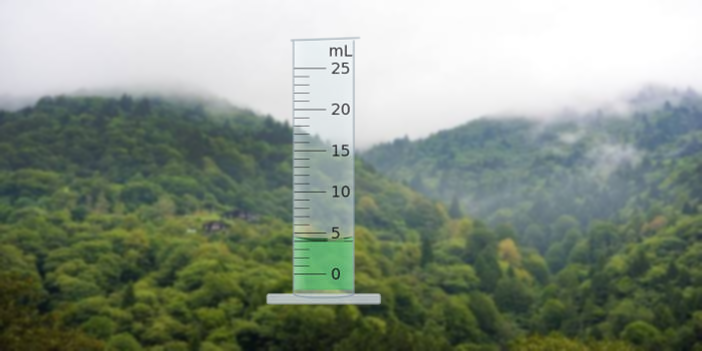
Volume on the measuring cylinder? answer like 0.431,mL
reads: 4,mL
